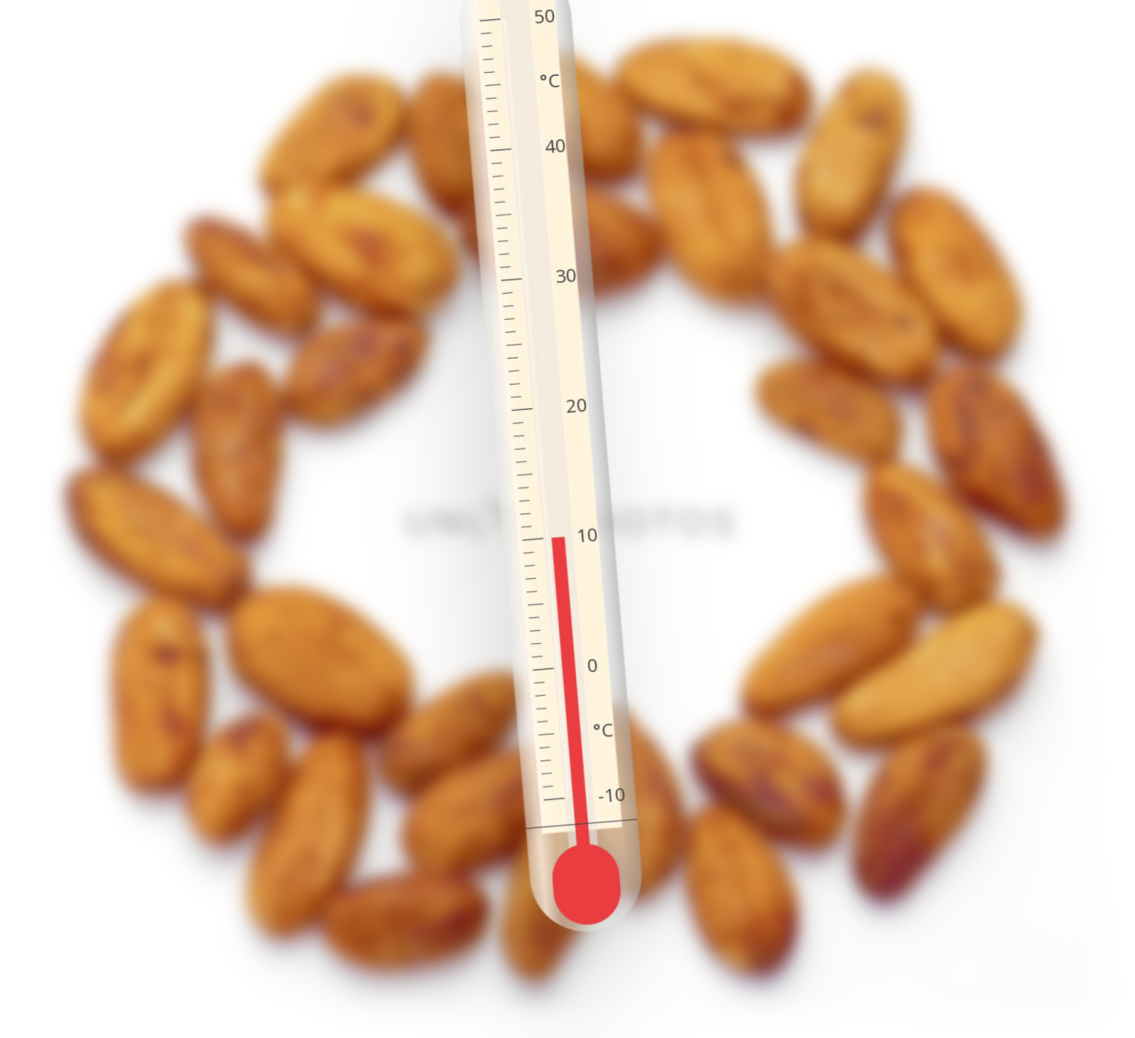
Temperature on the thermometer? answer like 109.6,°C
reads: 10,°C
